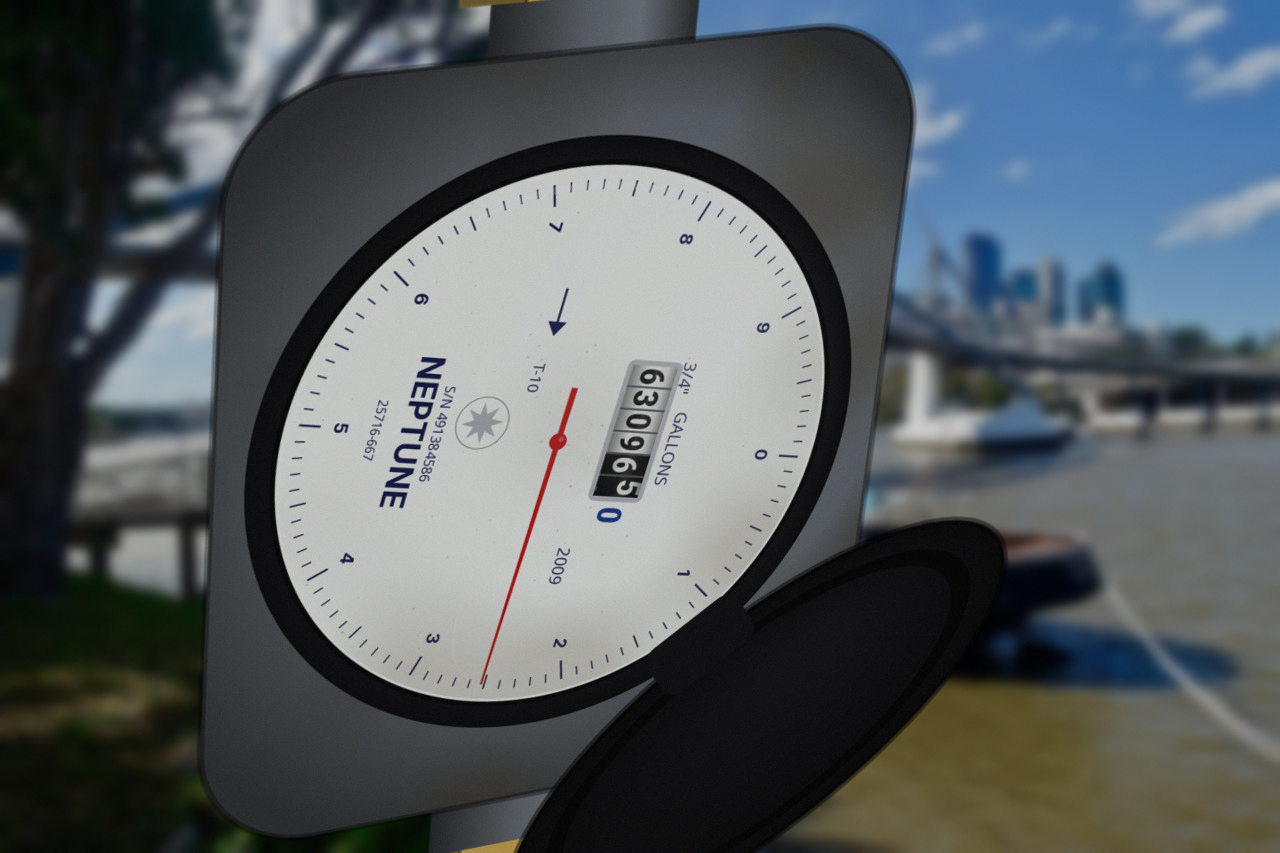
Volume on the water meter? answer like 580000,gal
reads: 6309652.5,gal
